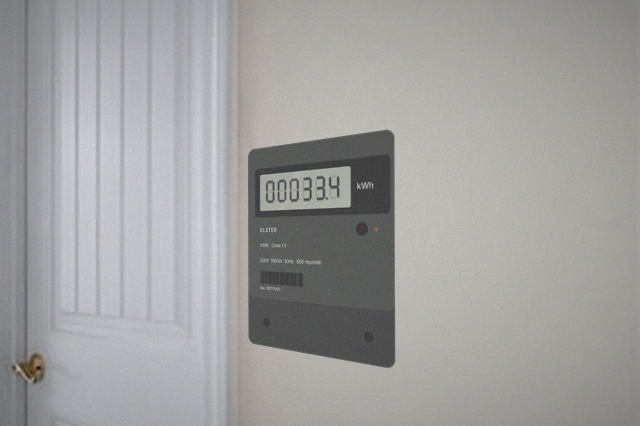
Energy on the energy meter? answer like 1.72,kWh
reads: 33.4,kWh
